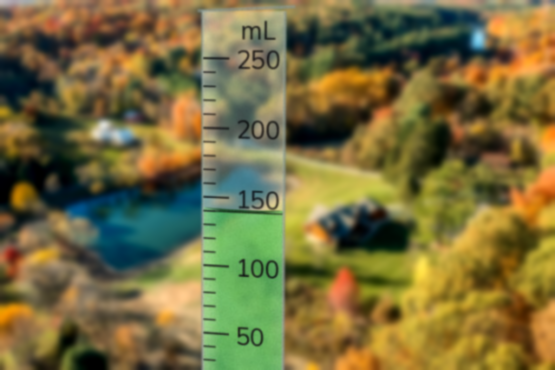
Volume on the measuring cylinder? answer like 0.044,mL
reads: 140,mL
